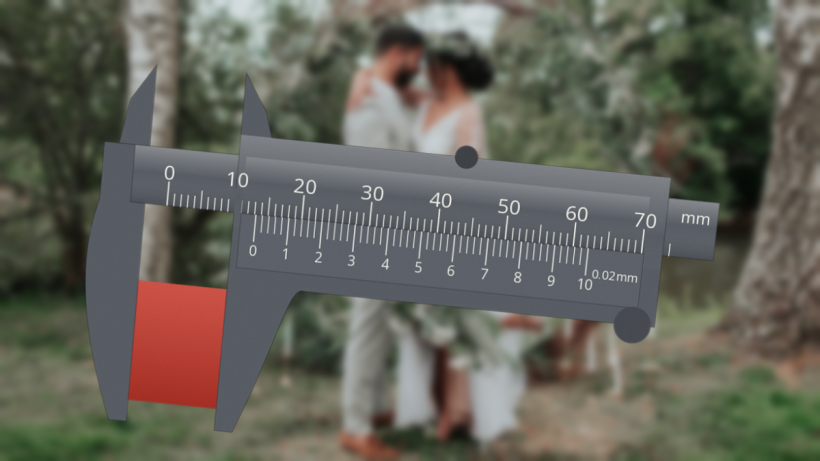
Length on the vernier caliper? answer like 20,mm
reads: 13.2,mm
